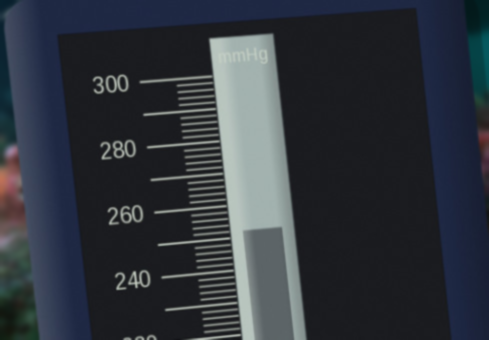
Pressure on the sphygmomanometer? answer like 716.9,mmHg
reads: 252,mmHg
